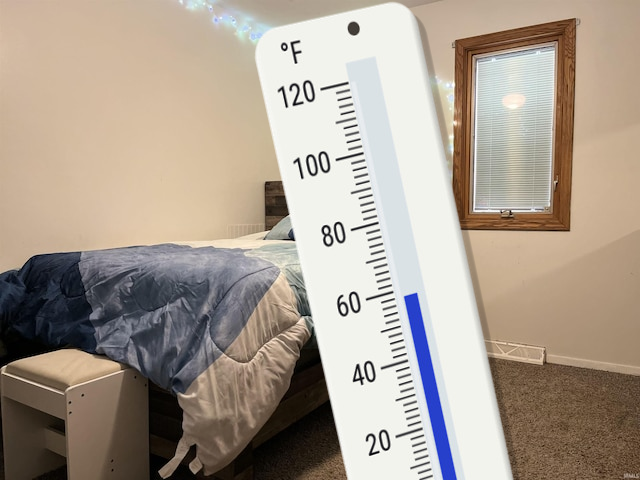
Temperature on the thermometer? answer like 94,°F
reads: 58,°F
